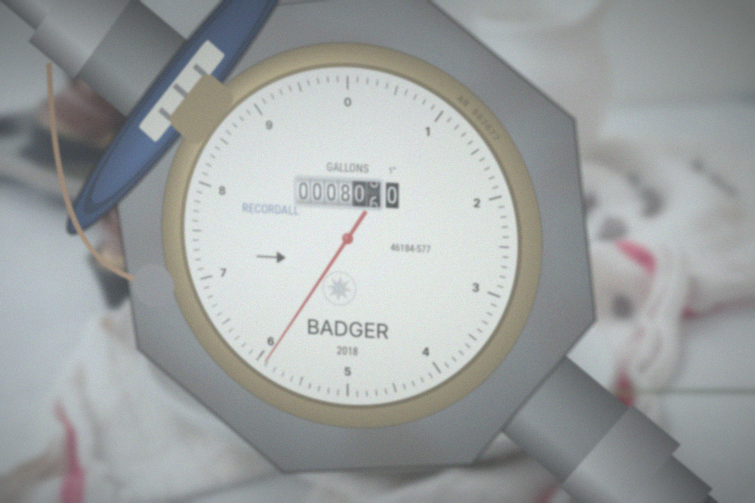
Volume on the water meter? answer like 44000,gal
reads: 8055.9,gal
